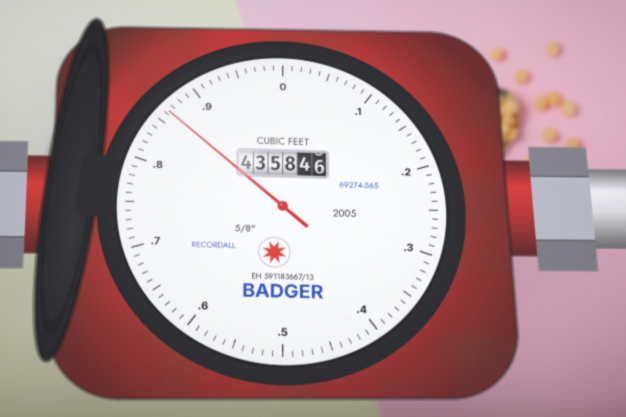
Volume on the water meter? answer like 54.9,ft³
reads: 435845.86,ft³
